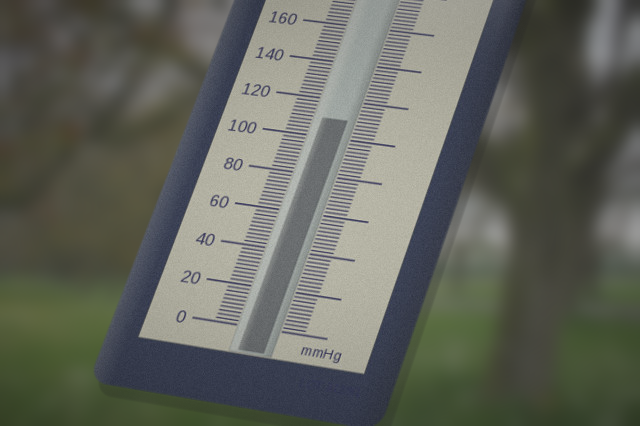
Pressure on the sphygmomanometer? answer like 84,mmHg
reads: 110,mmHg
